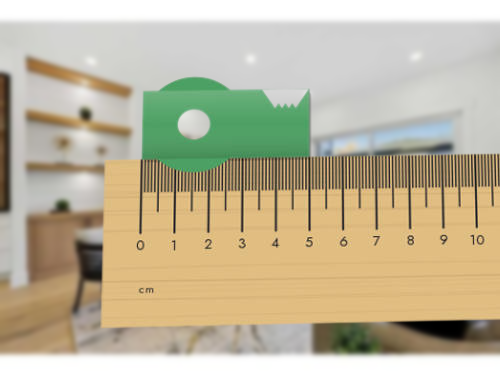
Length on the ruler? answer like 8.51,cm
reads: 5,cm
